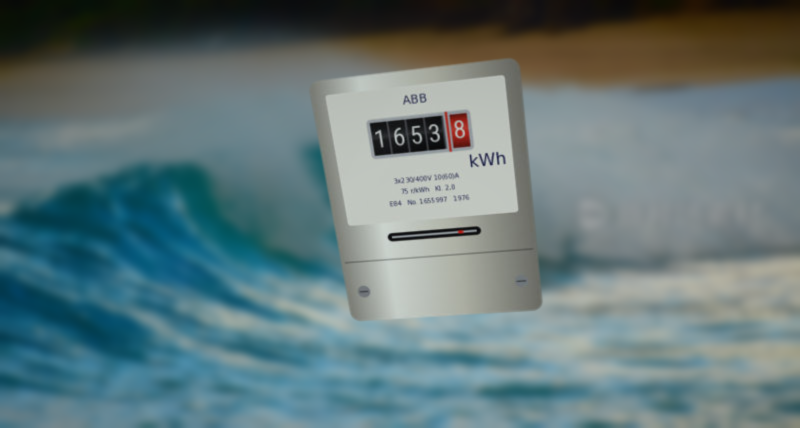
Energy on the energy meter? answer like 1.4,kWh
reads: 1653.8,kWh
